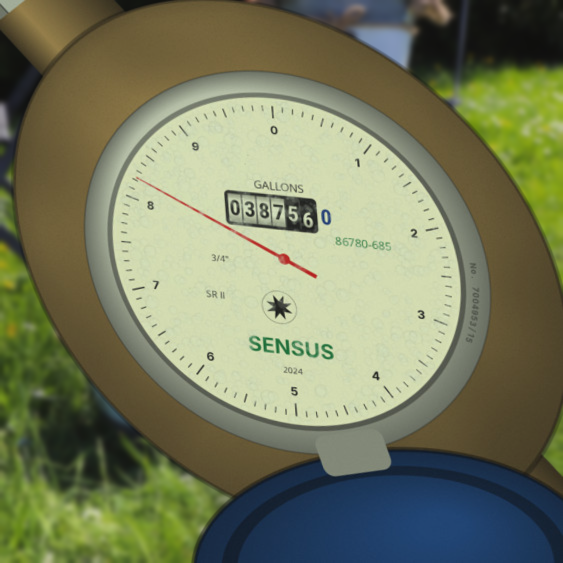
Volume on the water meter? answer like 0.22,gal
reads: 387558.2,gal
